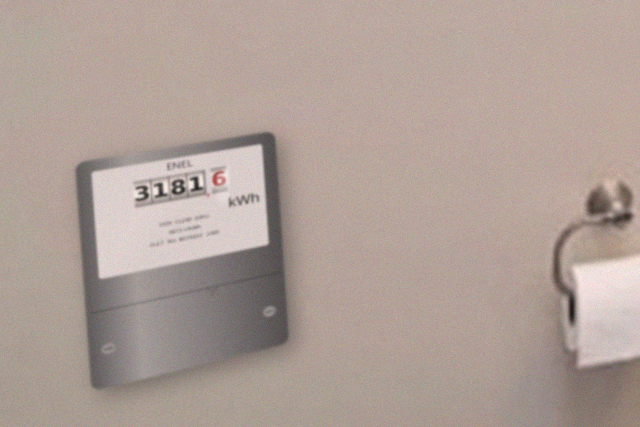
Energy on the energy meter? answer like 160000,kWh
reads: 3181.6,kWh
